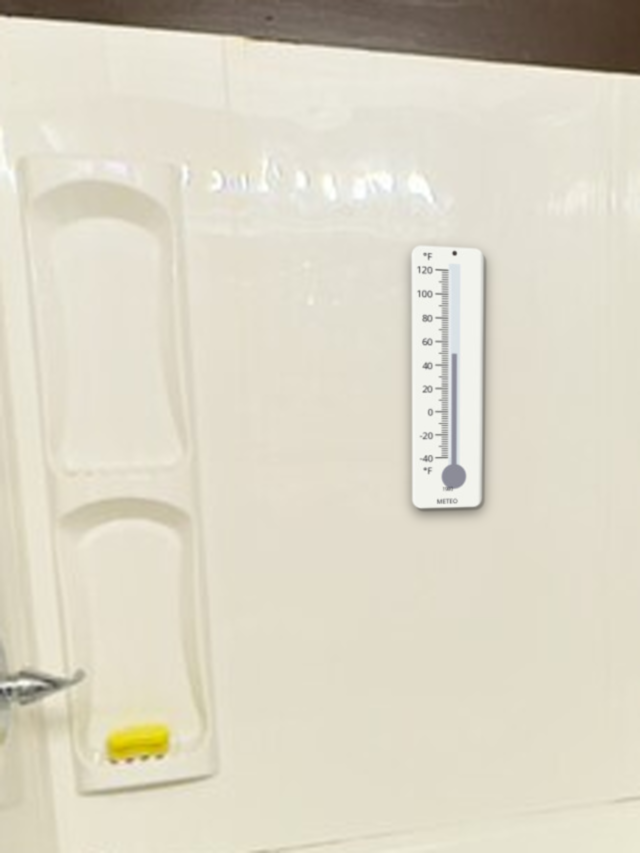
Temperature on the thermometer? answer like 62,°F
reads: 50,°F
